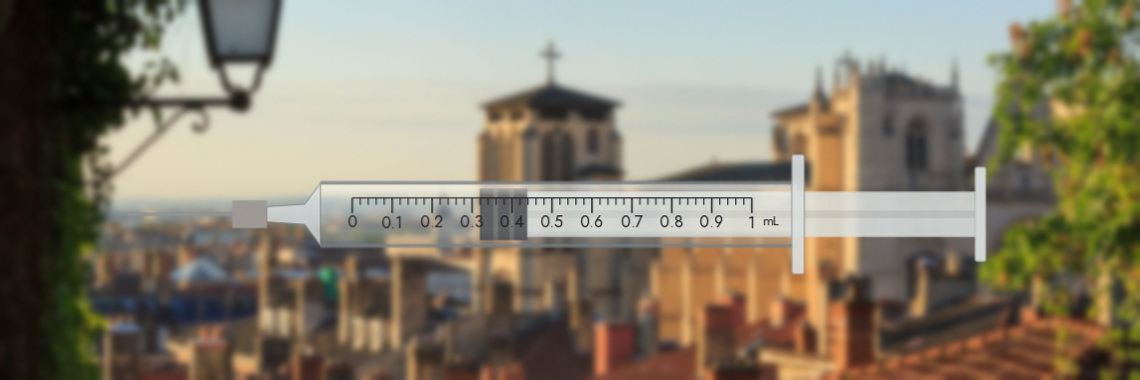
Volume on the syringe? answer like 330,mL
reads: 0.32,mL
